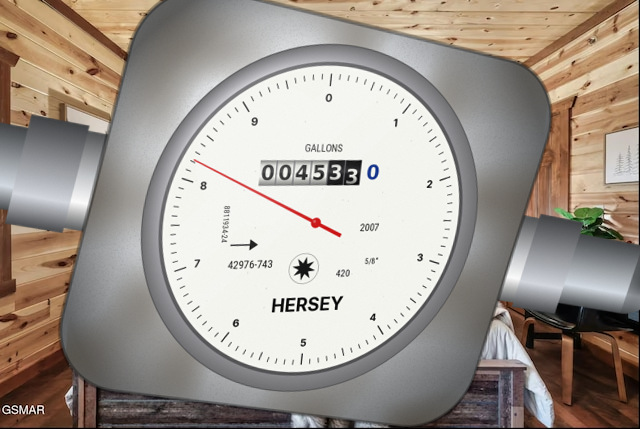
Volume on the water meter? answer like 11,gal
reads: 45328.2,gal
